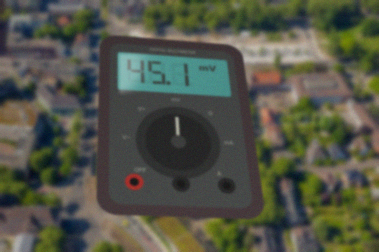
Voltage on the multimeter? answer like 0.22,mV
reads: 45.1,mV
